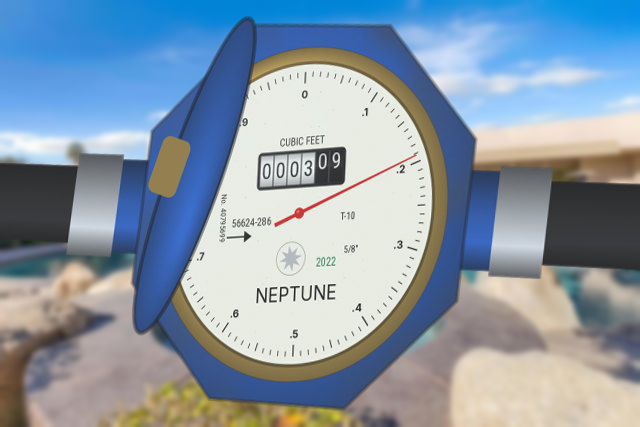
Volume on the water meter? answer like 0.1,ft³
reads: 309.19,ft³
